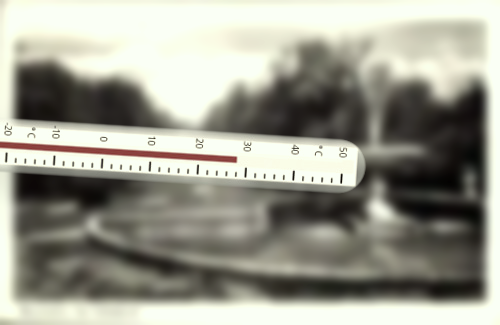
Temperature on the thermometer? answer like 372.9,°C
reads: 28,°C
